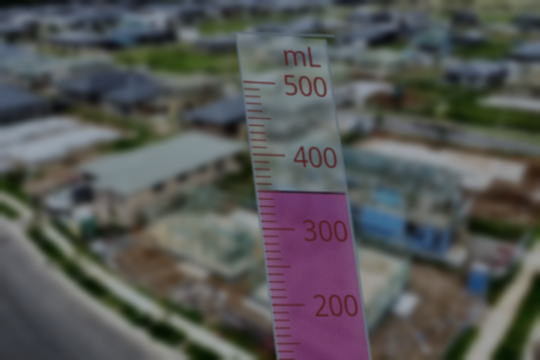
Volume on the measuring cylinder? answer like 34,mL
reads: 350,mL
